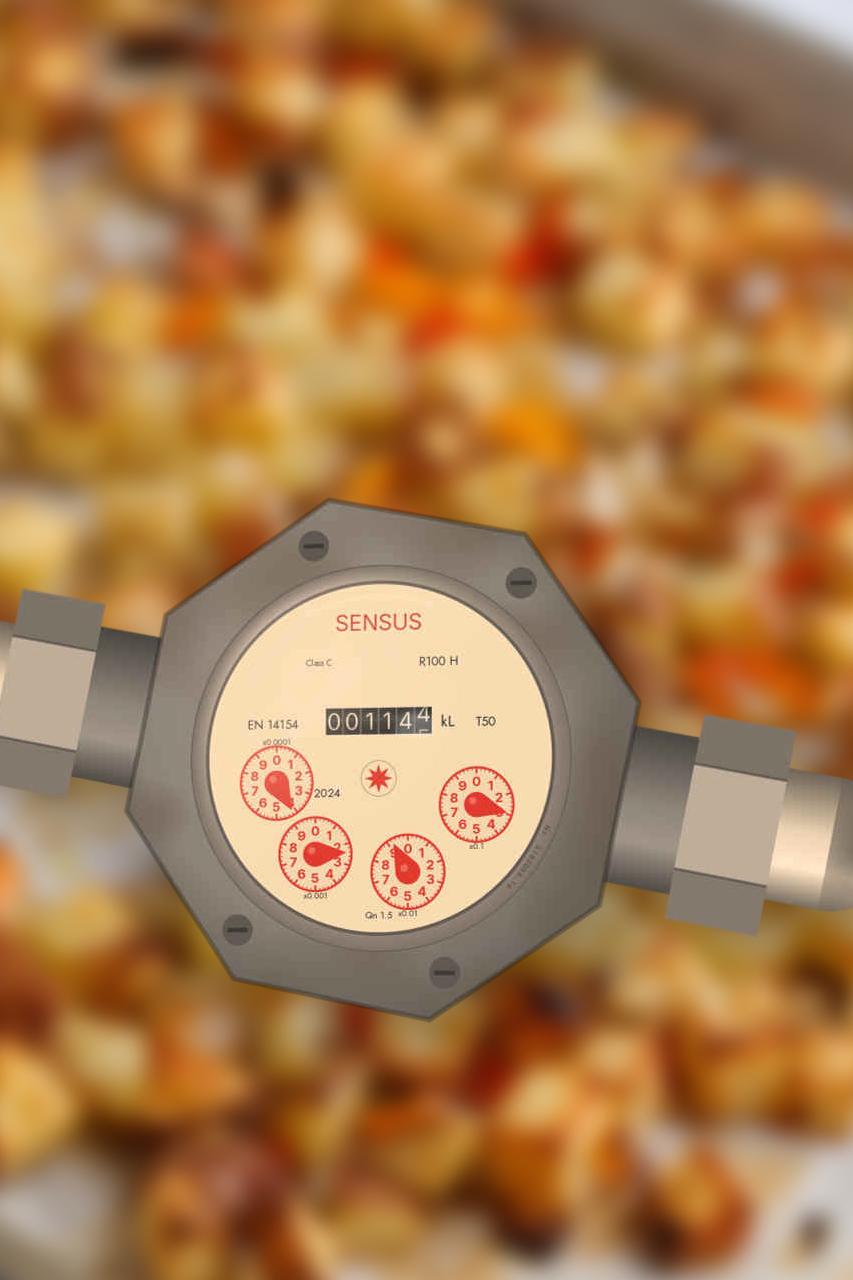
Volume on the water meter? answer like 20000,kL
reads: 1144.2924,kL
